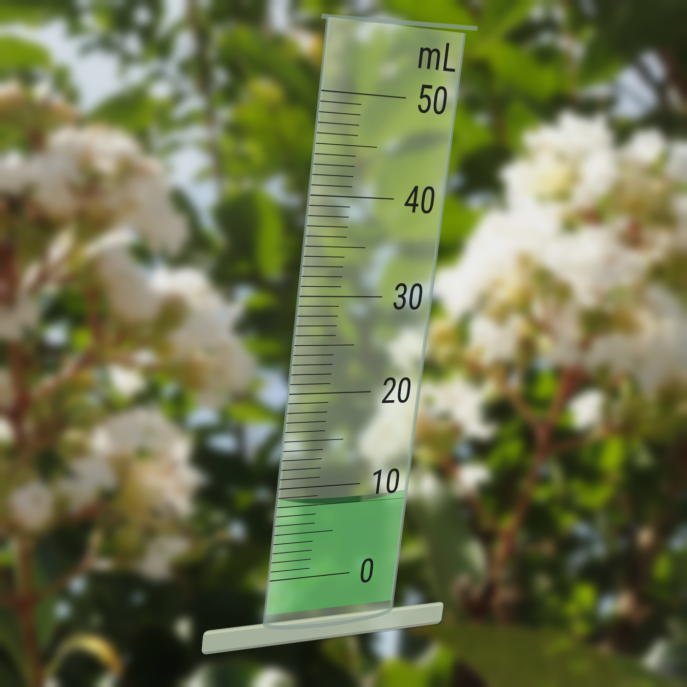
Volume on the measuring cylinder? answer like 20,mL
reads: 8,mL
